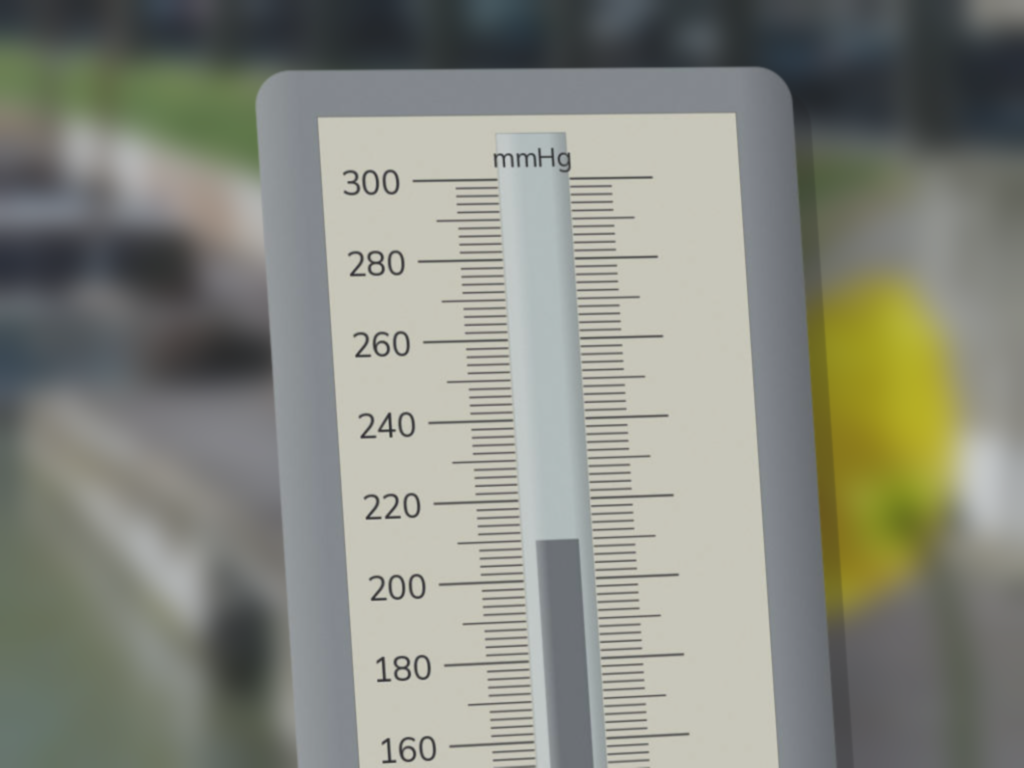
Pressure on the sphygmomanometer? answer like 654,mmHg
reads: 210,mmHg
